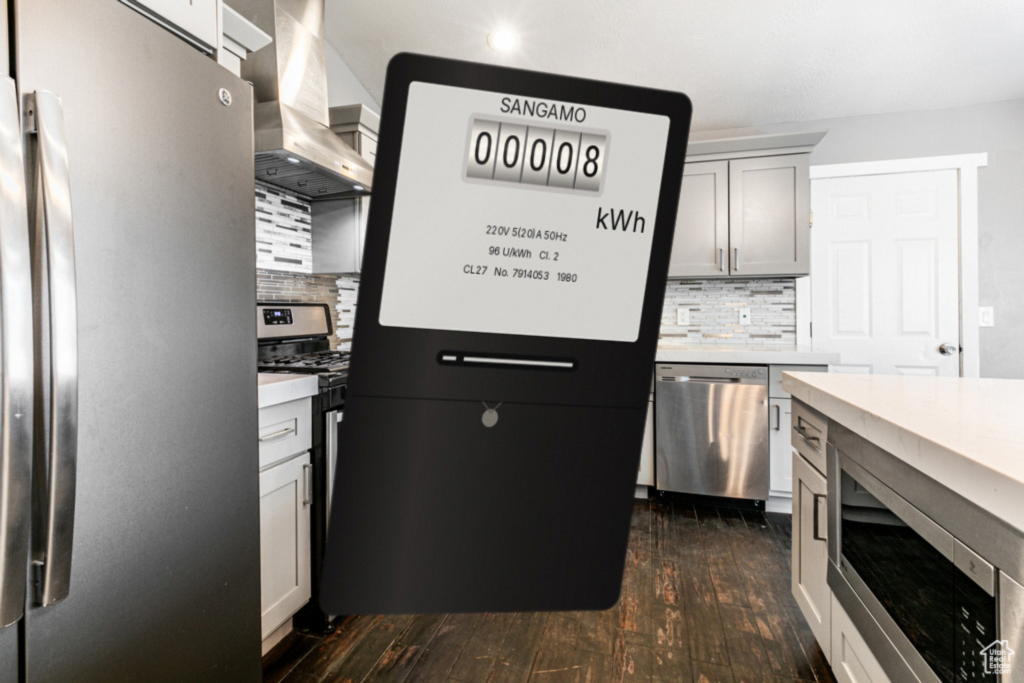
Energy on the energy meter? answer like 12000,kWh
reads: 8,kWh
